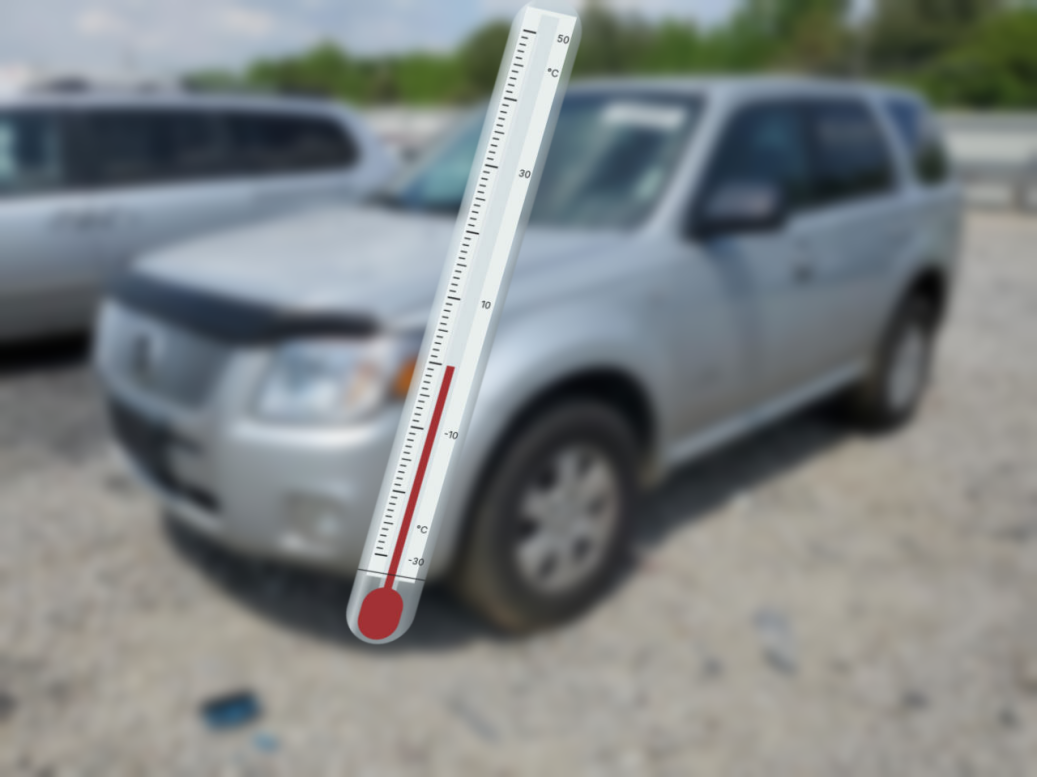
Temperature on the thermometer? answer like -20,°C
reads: 0,°C
